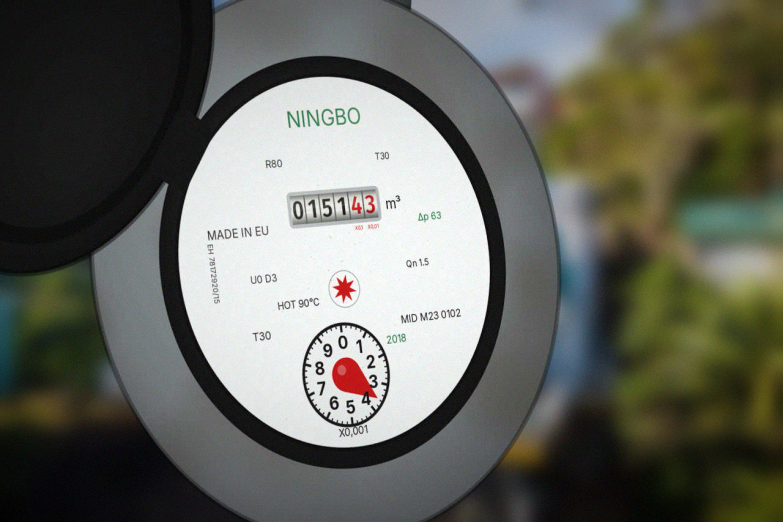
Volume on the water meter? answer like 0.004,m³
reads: 151.433,m³
